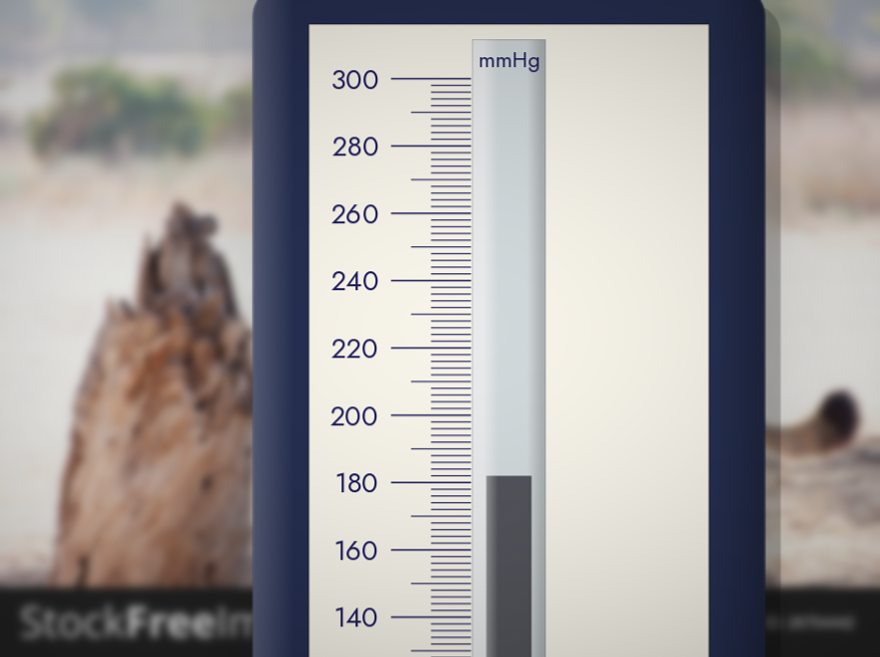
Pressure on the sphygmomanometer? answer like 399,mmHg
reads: 182,mmHg
